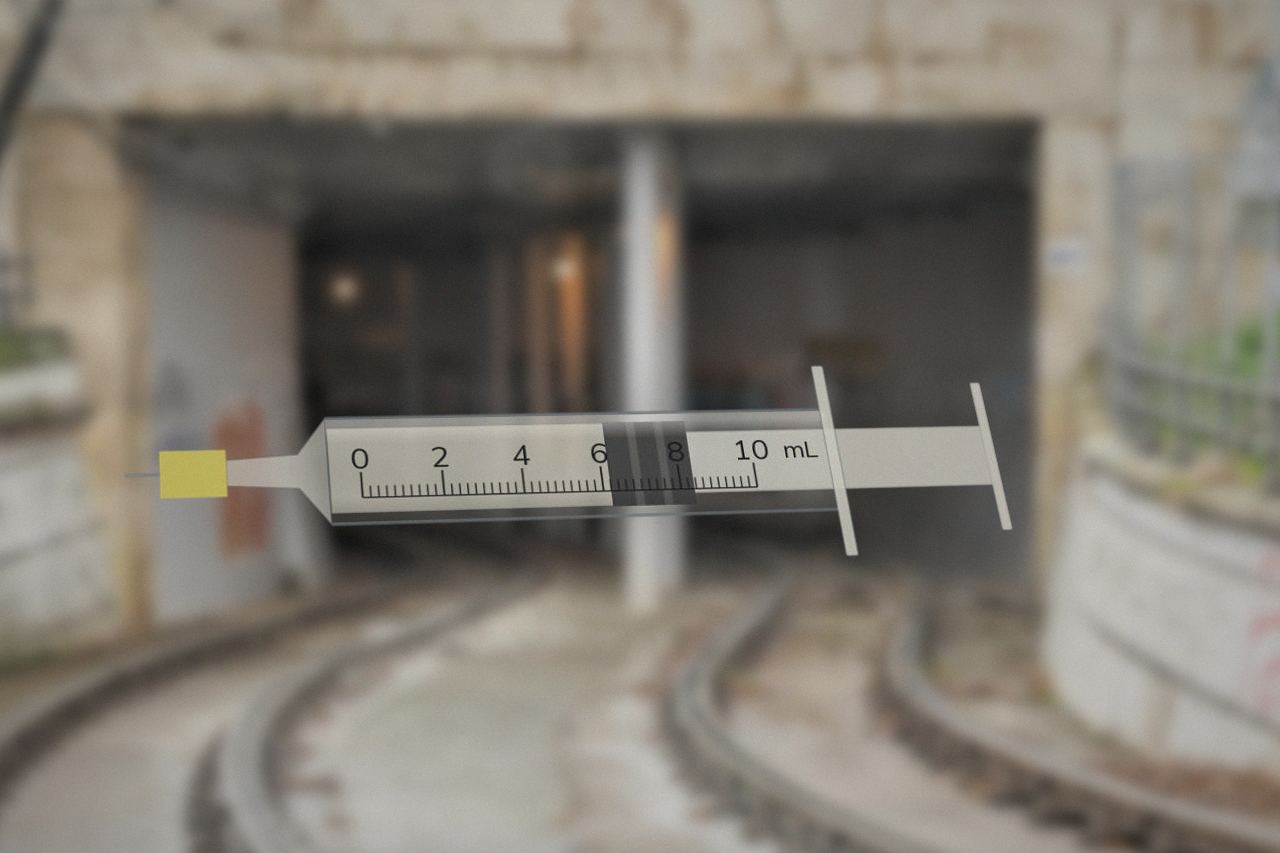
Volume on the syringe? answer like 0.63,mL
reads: 6.2,mL
